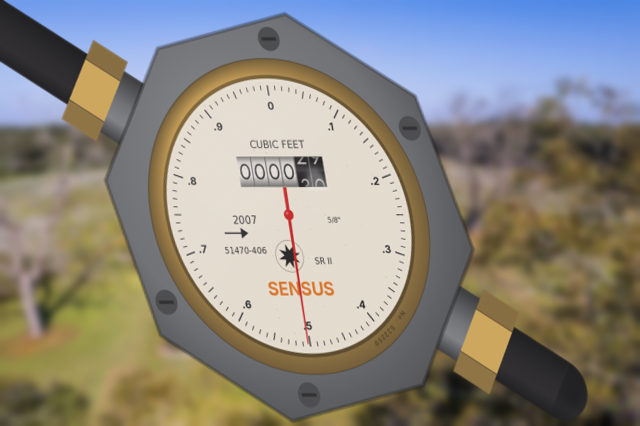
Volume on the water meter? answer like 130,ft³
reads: 29.50,ft³
